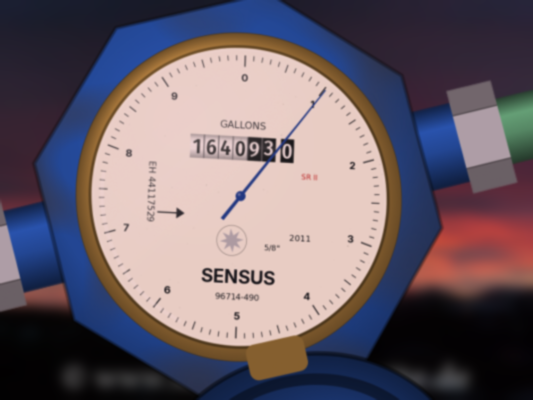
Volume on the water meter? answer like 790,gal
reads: 1640931.0,gal
